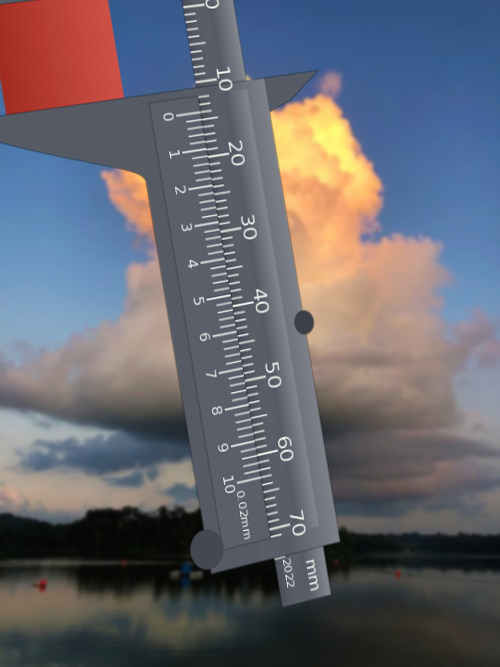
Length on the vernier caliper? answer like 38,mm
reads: 14.0,mm
